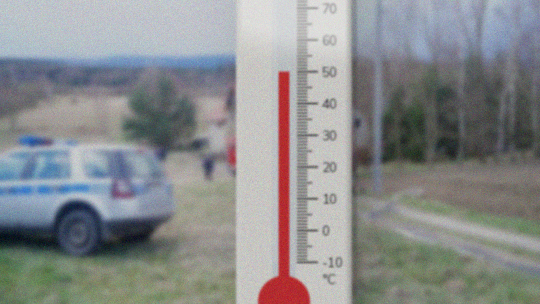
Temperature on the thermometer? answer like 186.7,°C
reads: 50,°C
